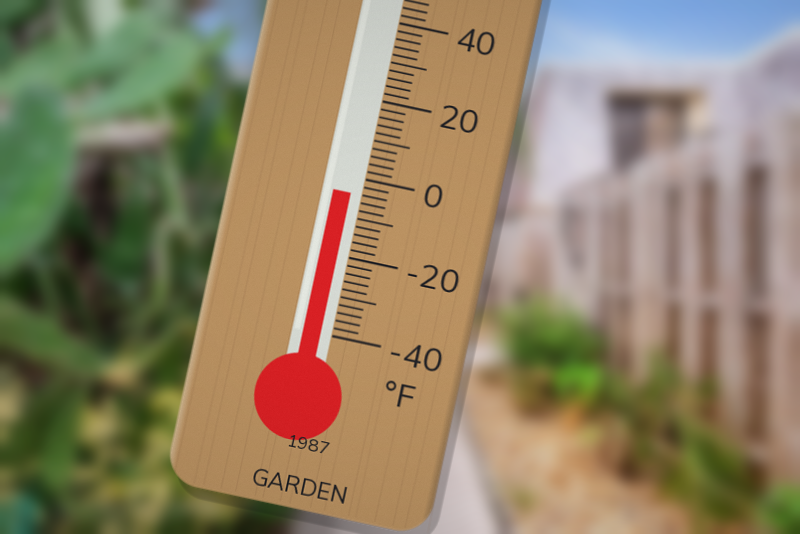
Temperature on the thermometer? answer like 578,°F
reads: -4,°F
